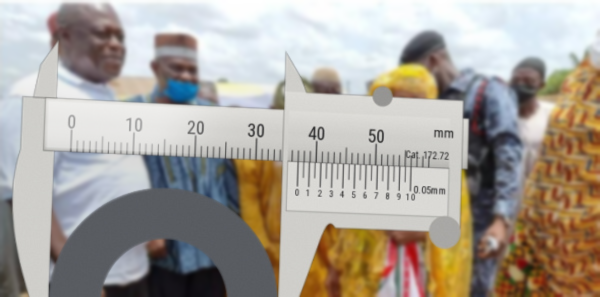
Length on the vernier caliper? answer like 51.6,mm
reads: 37.0,mm
